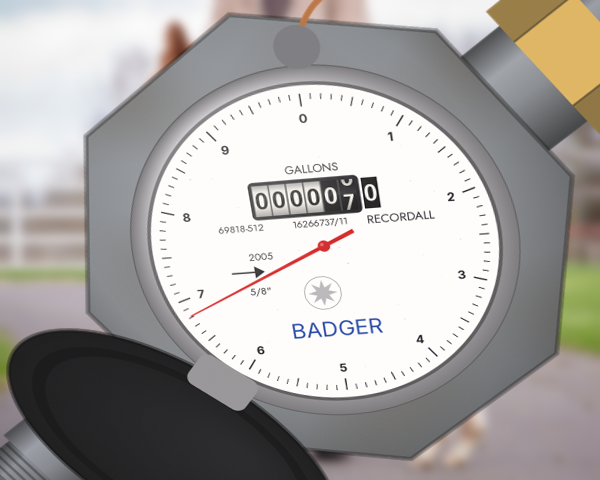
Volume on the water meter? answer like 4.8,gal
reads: 66.8,gal
